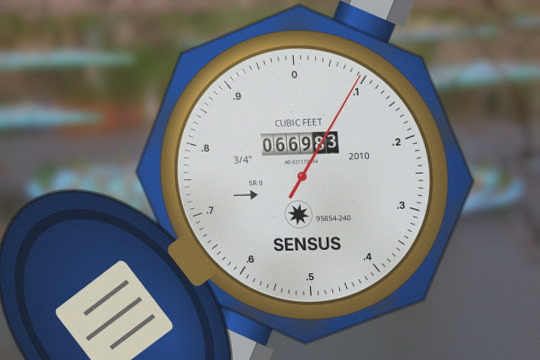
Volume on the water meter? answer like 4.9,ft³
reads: 66983.09,ft³
